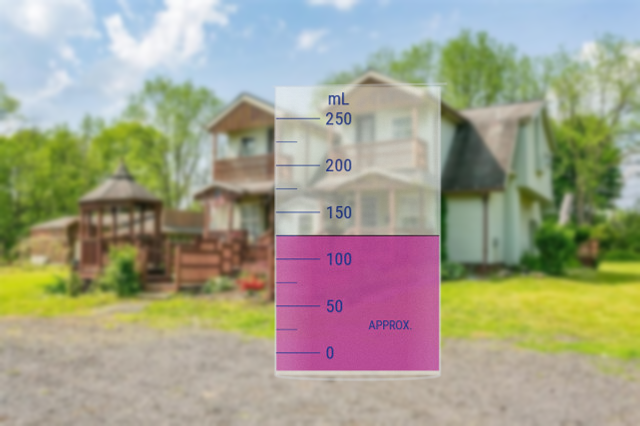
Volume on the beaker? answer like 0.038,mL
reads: 125,mL
